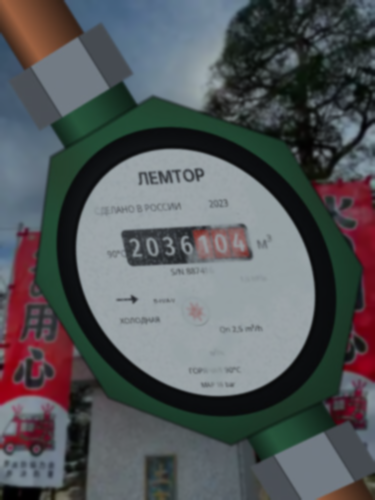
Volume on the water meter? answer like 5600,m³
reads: 2036.104,m³
